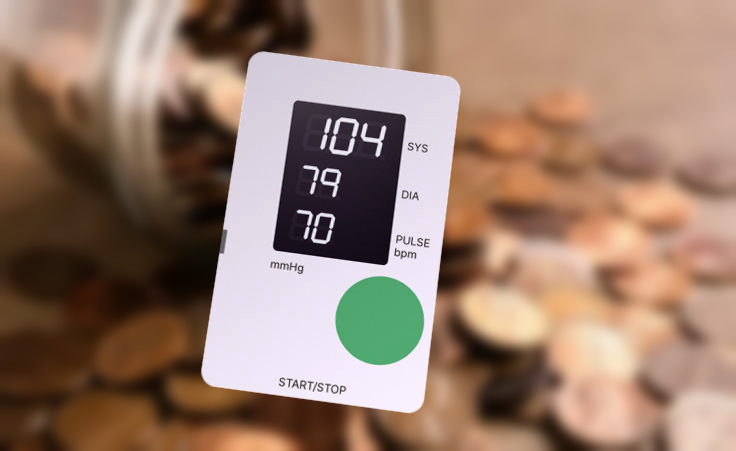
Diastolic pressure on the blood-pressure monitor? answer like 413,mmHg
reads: 79,mmHg
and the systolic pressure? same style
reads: 104,mmHg
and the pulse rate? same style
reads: 70,bpm
